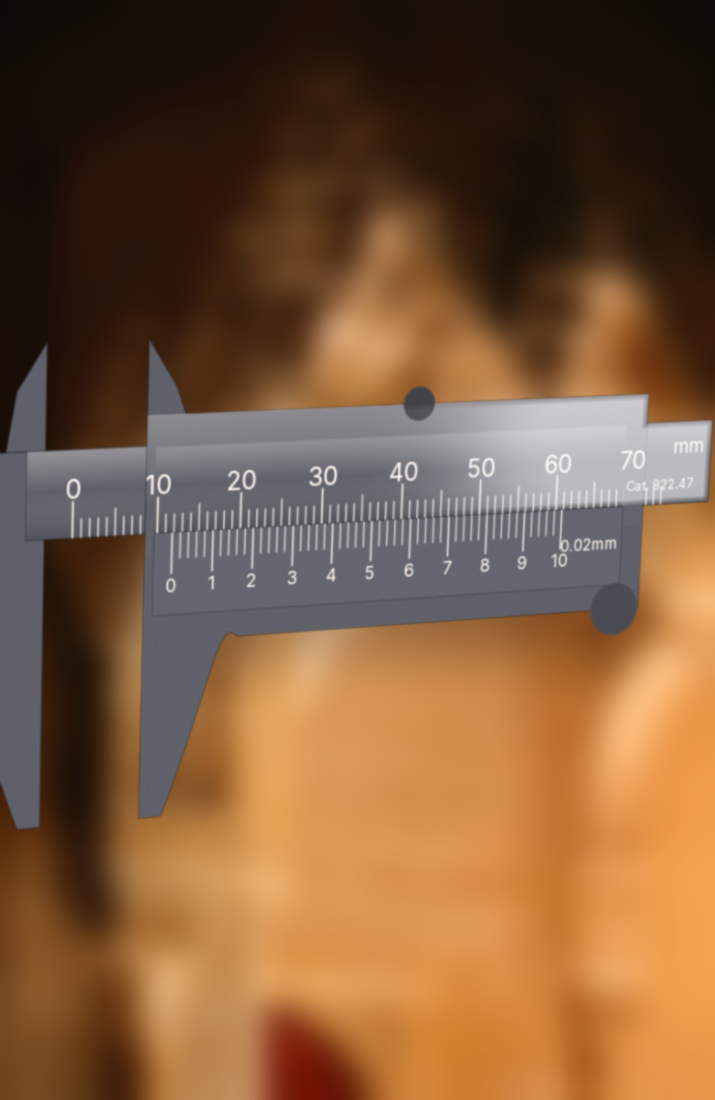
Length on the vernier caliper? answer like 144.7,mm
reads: 11.8,mm
